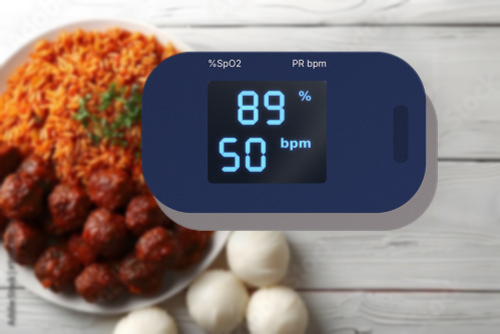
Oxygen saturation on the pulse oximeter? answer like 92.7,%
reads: 89,%
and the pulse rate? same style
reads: 50,bpm
